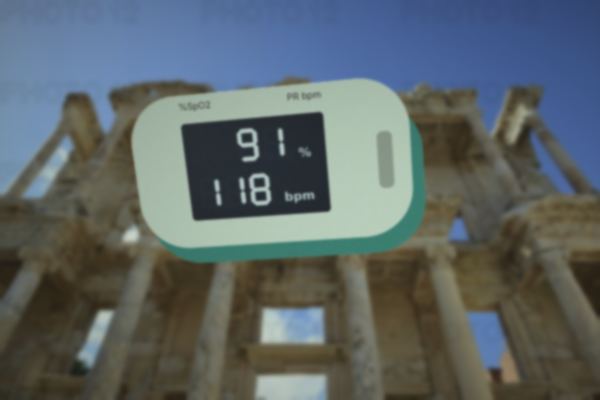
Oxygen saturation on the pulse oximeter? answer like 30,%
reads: 91,%
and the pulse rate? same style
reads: 118,bpm
